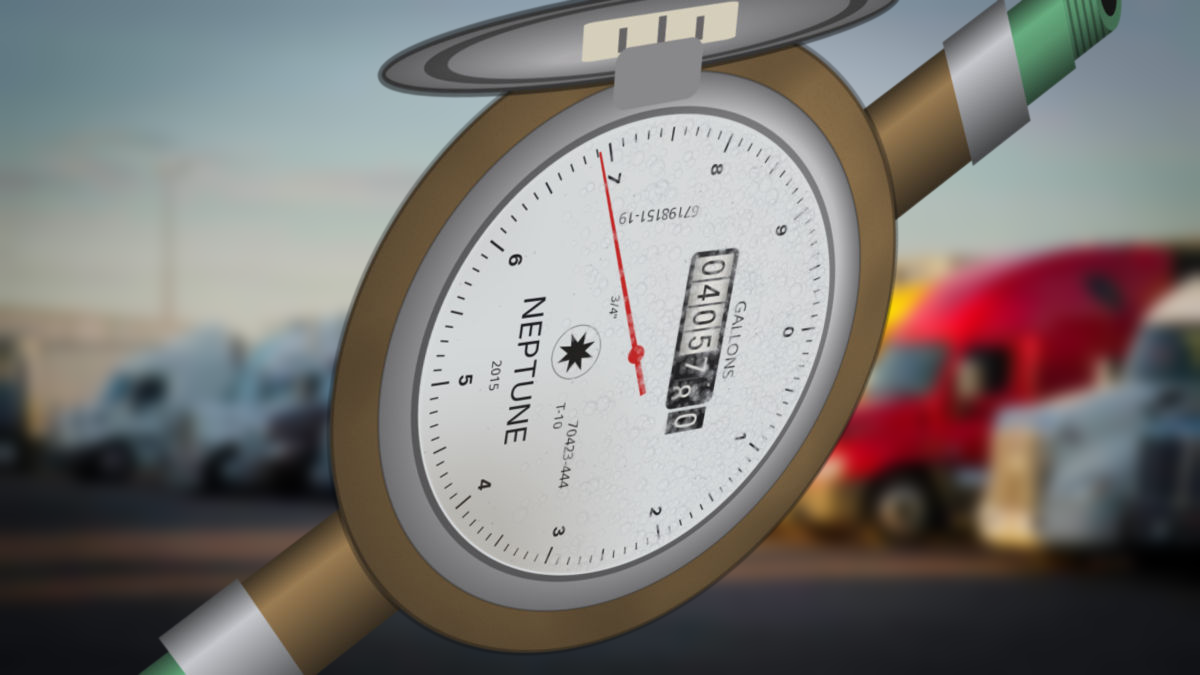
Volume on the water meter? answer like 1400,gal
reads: 405776.9,gal
